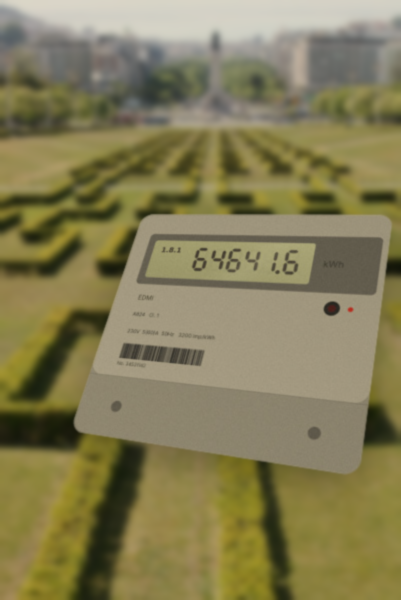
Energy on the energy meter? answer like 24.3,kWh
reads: 64641.6,kWh
